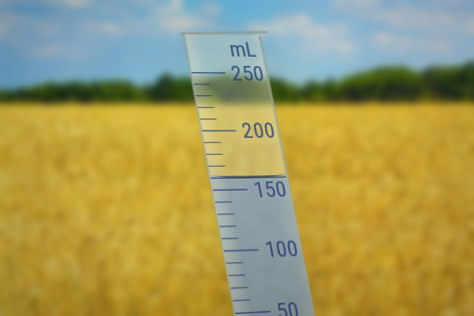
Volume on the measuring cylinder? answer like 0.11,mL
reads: 160,mL
